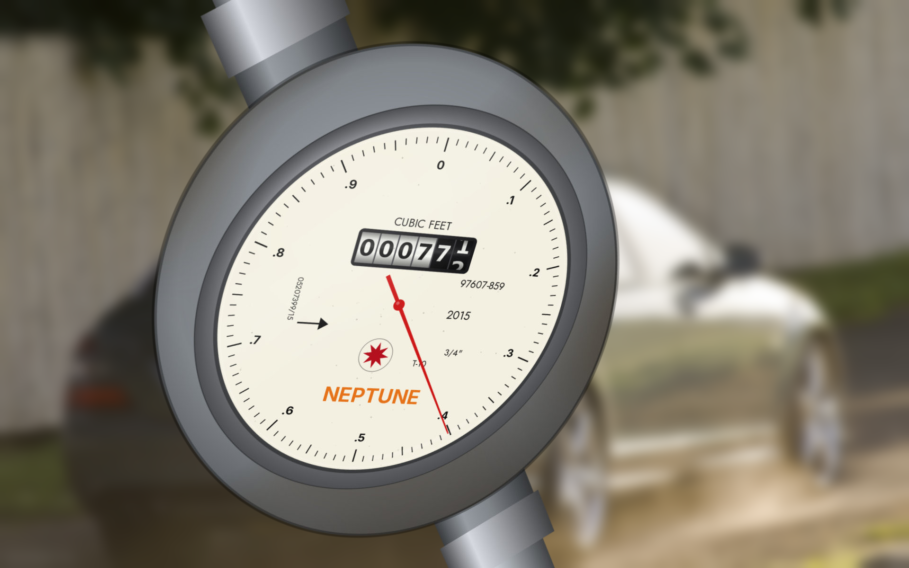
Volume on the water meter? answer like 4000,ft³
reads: 771.40,ft³
